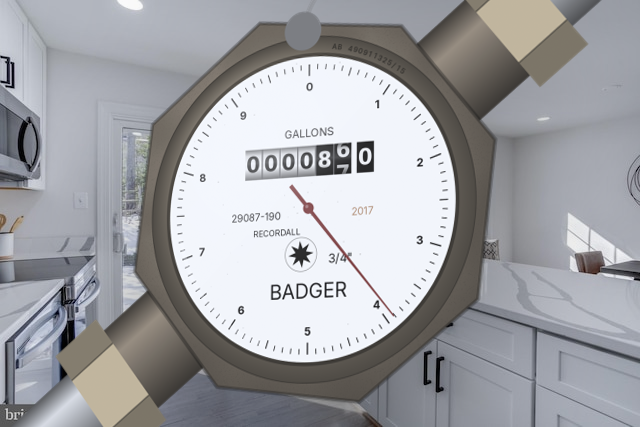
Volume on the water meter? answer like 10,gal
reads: 863.9,gal
